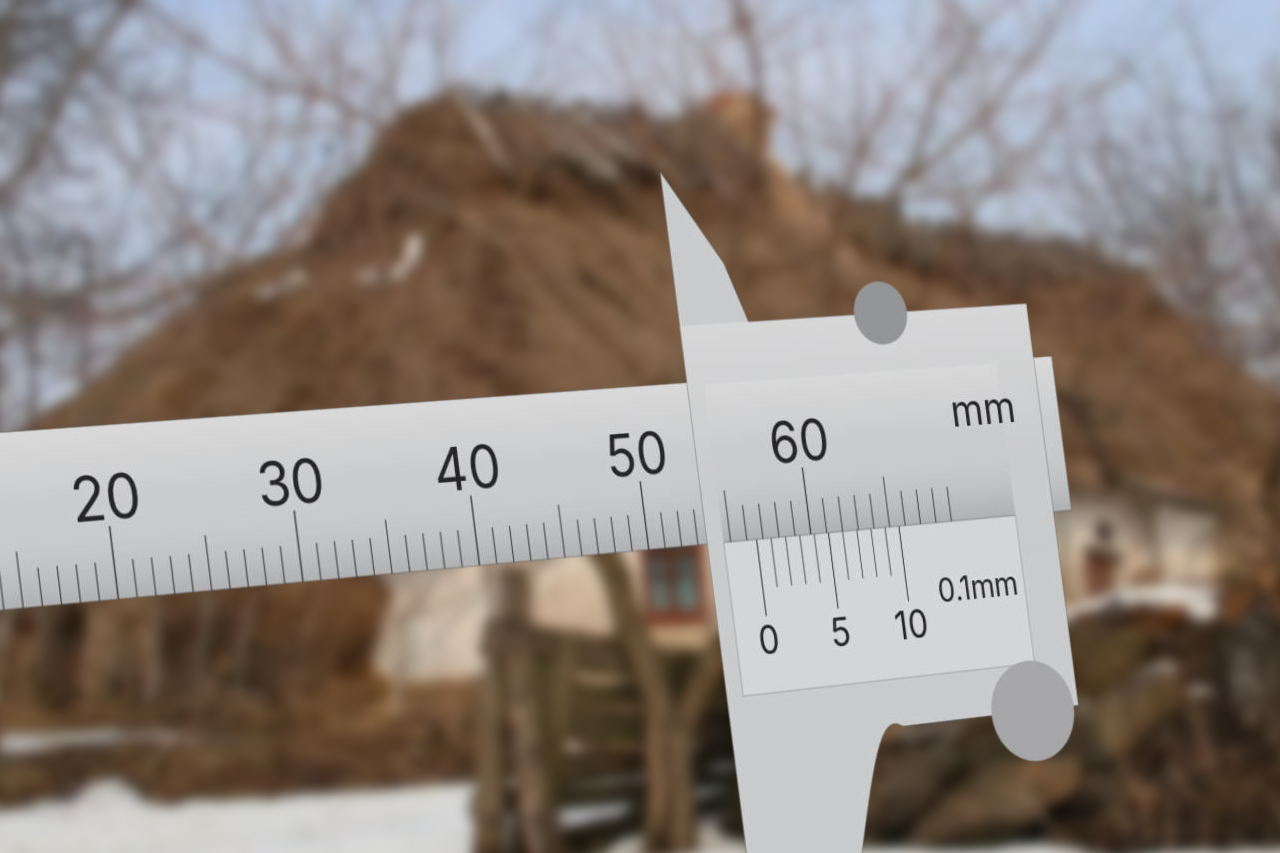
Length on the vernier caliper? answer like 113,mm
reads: 56.6,mm
